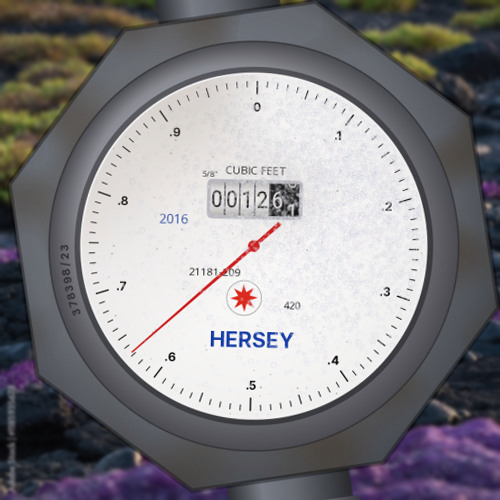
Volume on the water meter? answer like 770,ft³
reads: 1260.63,ft³
